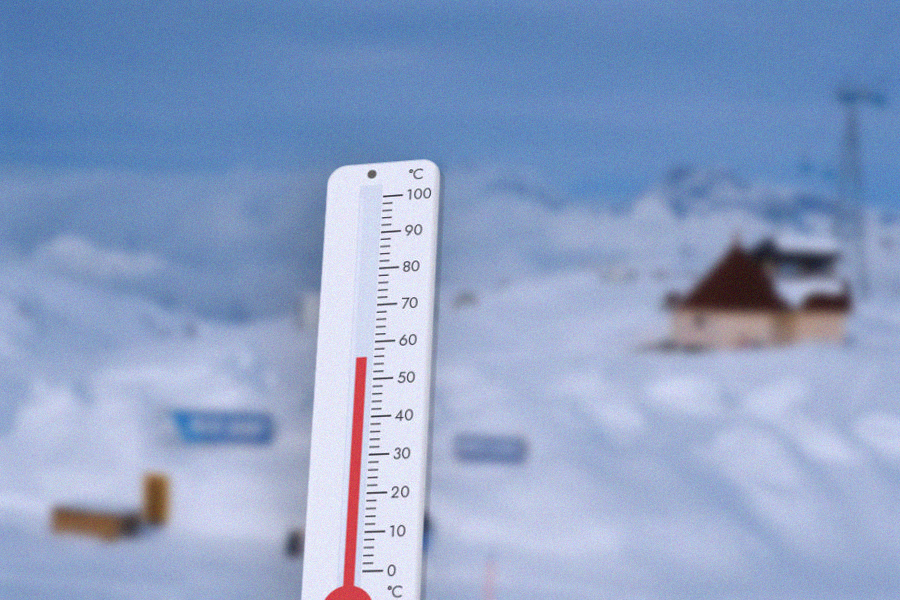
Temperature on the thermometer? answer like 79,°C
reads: 56,°C
